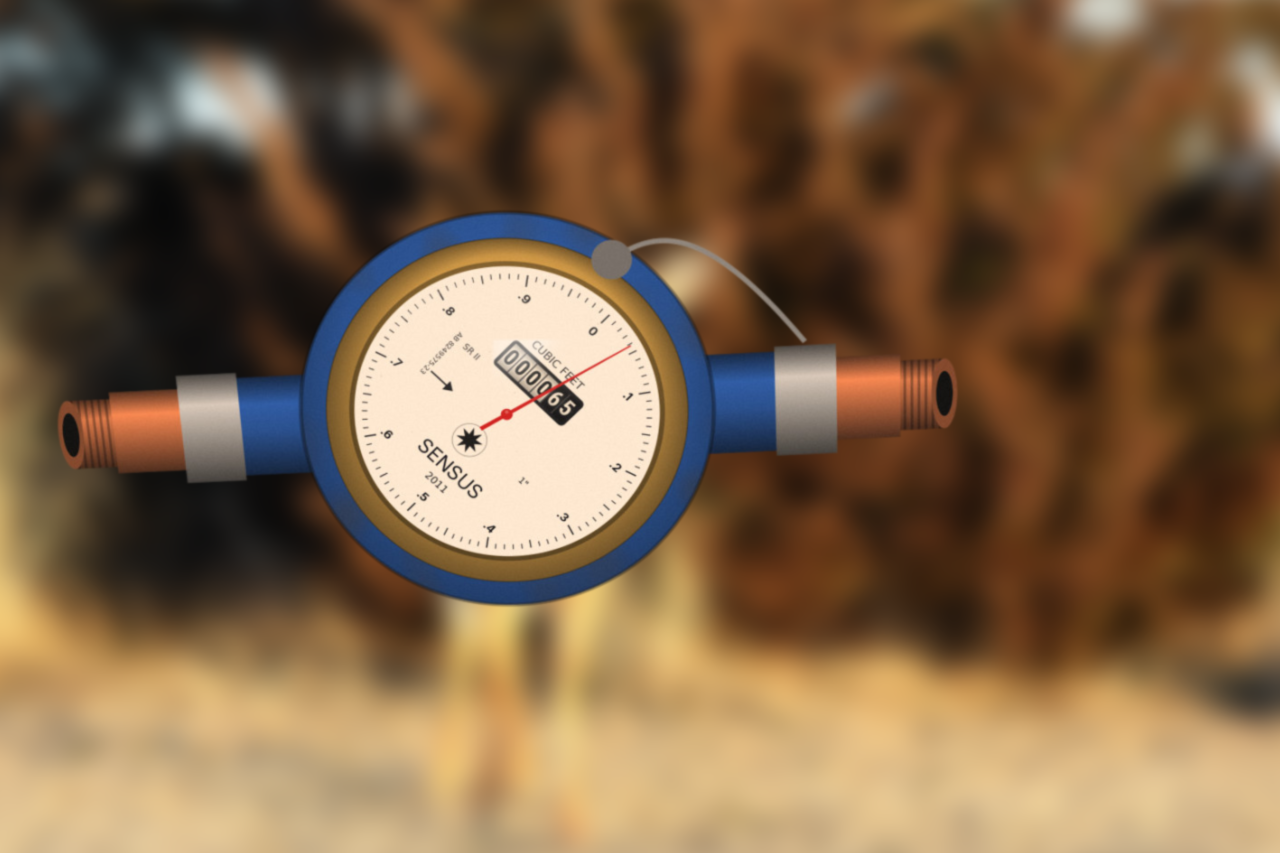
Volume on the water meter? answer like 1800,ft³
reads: 65.04,ft³
